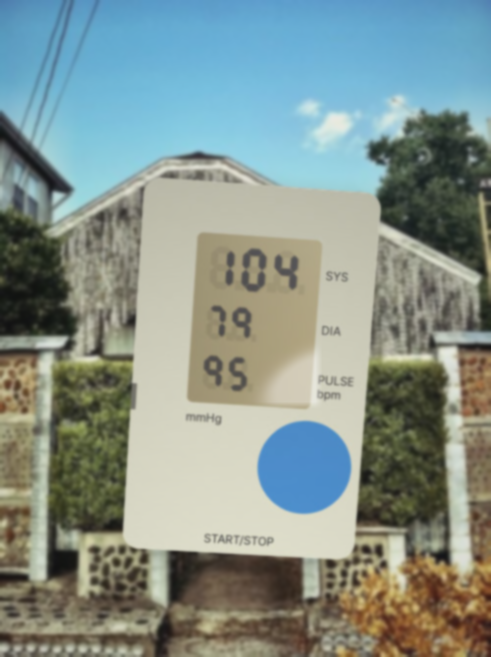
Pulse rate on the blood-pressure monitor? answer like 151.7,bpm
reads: 95,bpm
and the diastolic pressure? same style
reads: 79,mmHg
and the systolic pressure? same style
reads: 104,mmHg
